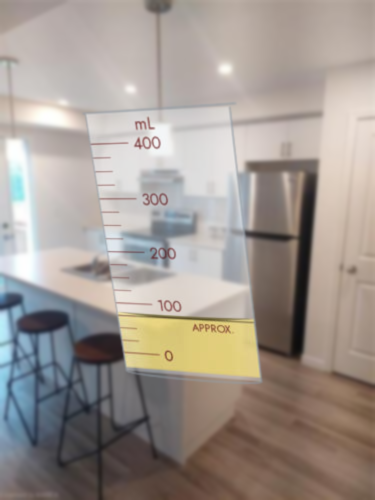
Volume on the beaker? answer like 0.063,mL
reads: 75,mL
